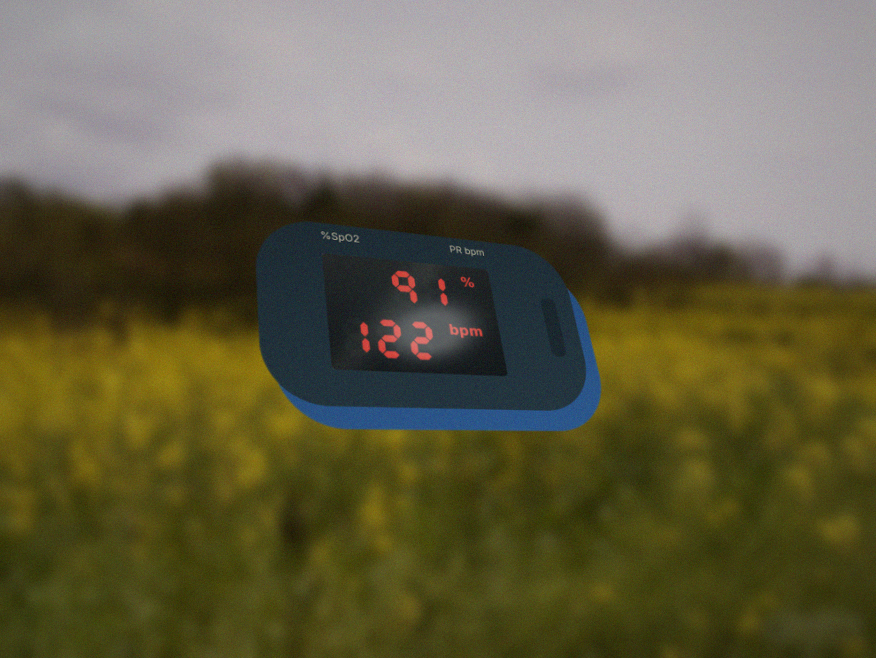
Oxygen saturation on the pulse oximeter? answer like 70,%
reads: 91,%
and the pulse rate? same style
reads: 122,bpm
